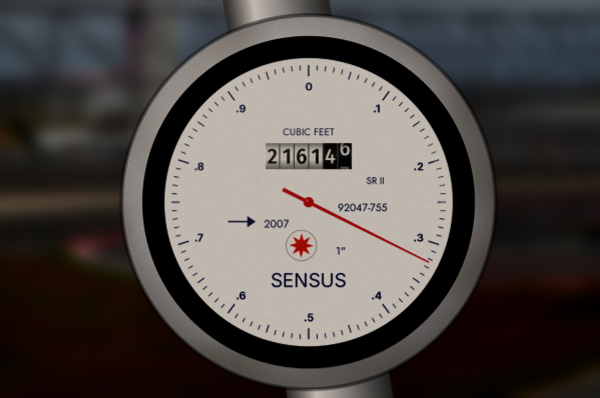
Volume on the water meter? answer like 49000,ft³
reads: 216146.32,ft³
